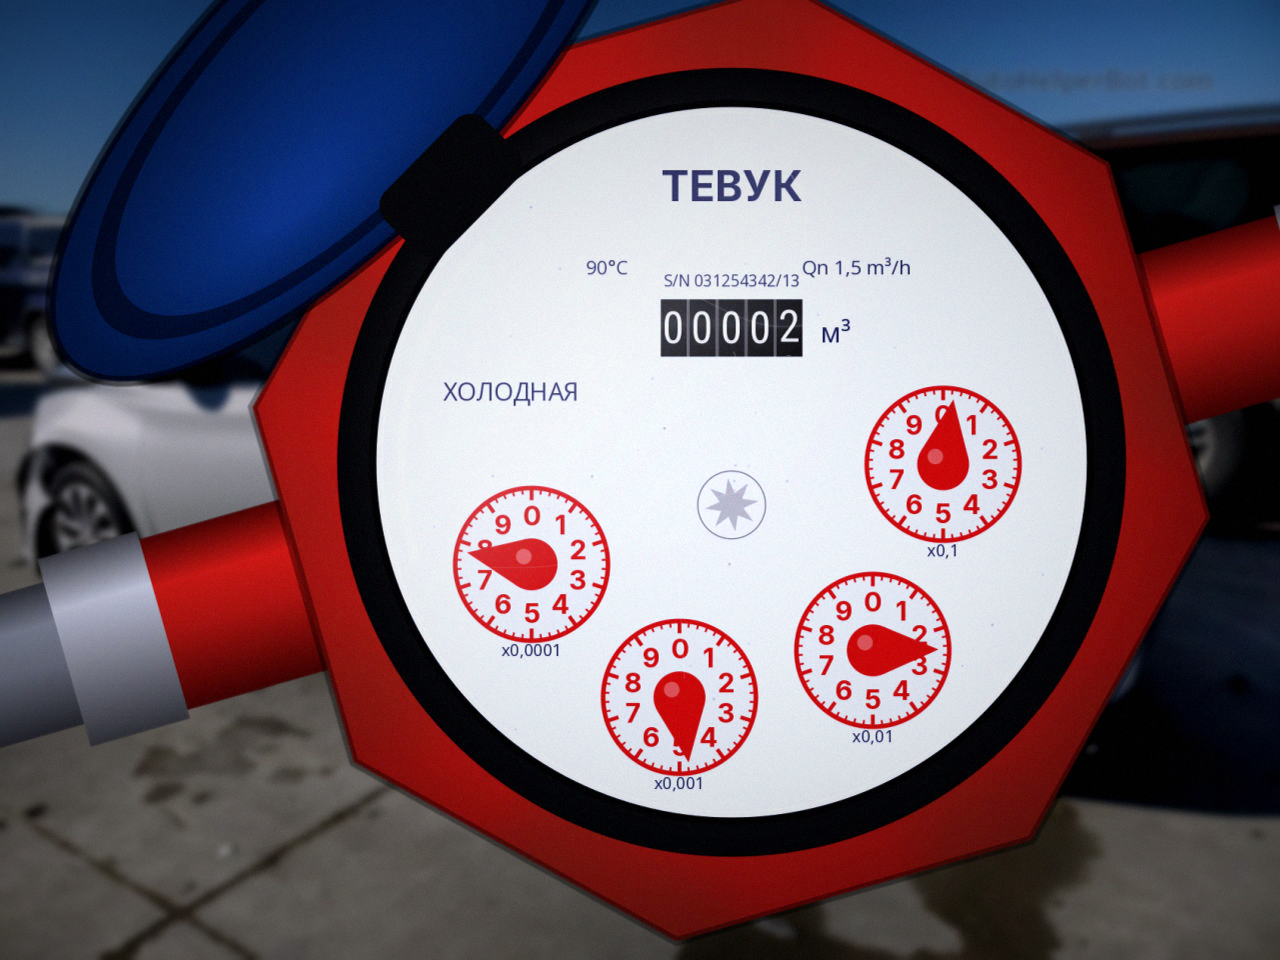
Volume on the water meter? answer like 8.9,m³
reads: 2.0247,m³
